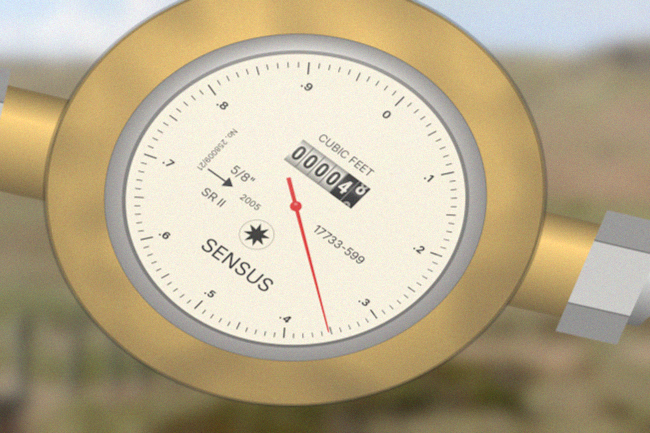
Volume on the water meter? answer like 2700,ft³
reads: 48.35,ft³
